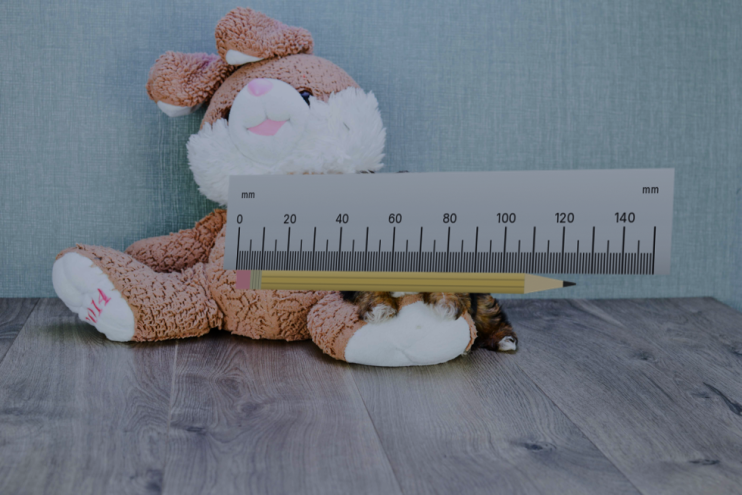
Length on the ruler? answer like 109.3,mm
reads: 125,mm
